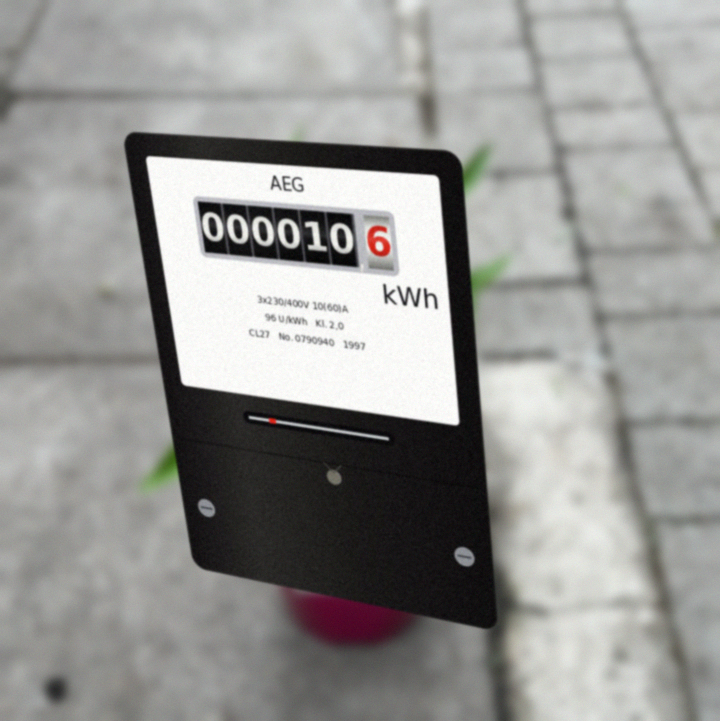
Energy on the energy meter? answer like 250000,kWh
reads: 10.6,kWh
